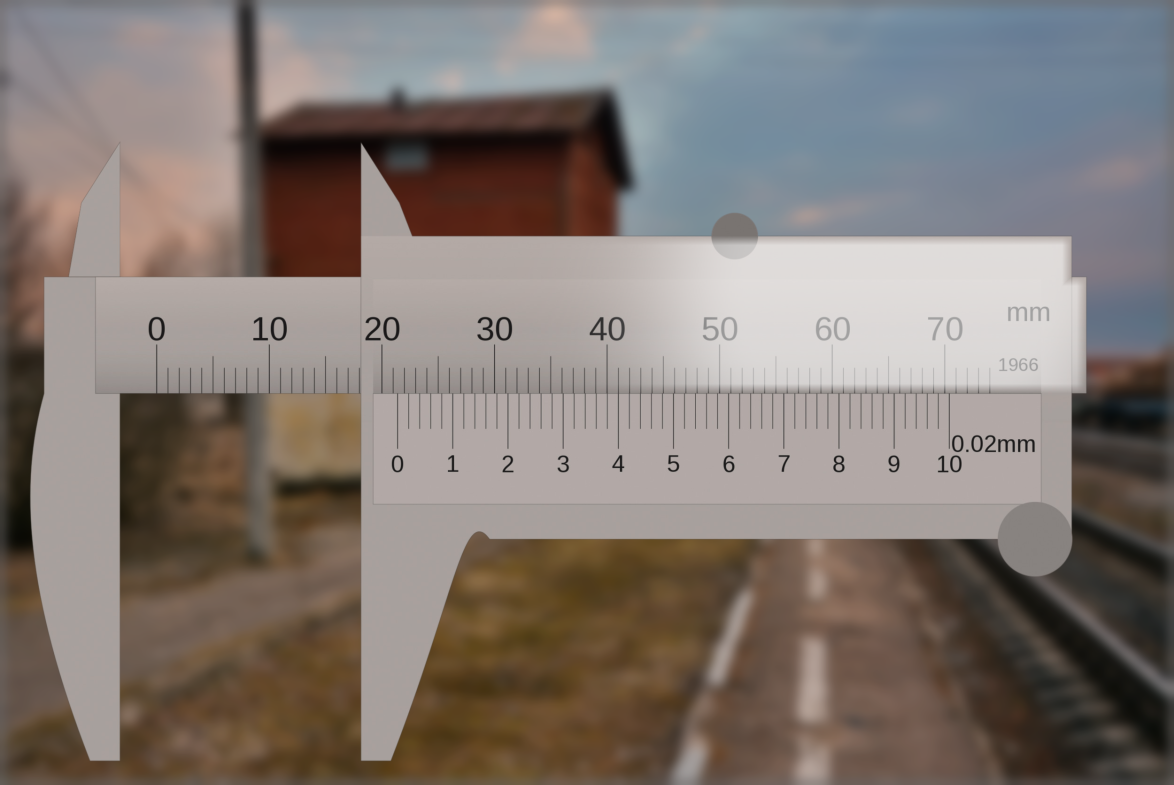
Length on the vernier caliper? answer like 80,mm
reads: 21.4,mm
